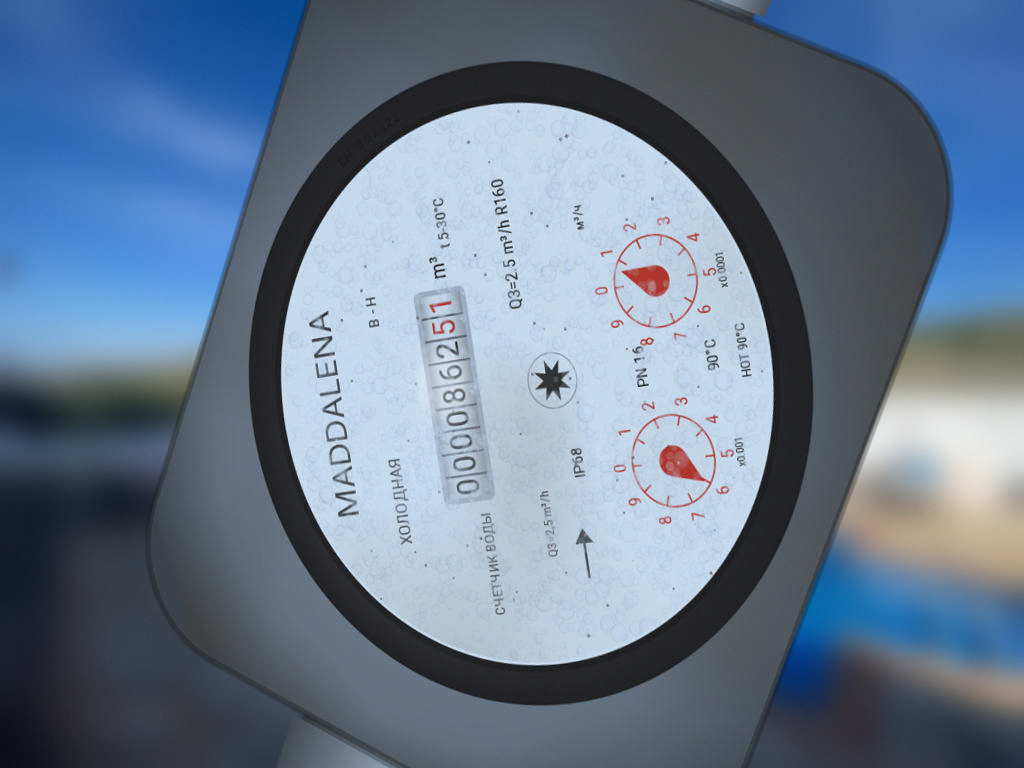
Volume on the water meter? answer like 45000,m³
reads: 862.5160,m³
